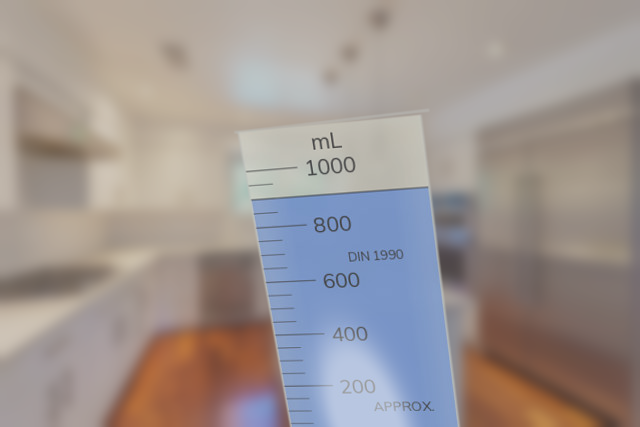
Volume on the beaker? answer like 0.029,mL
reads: 900,mL
